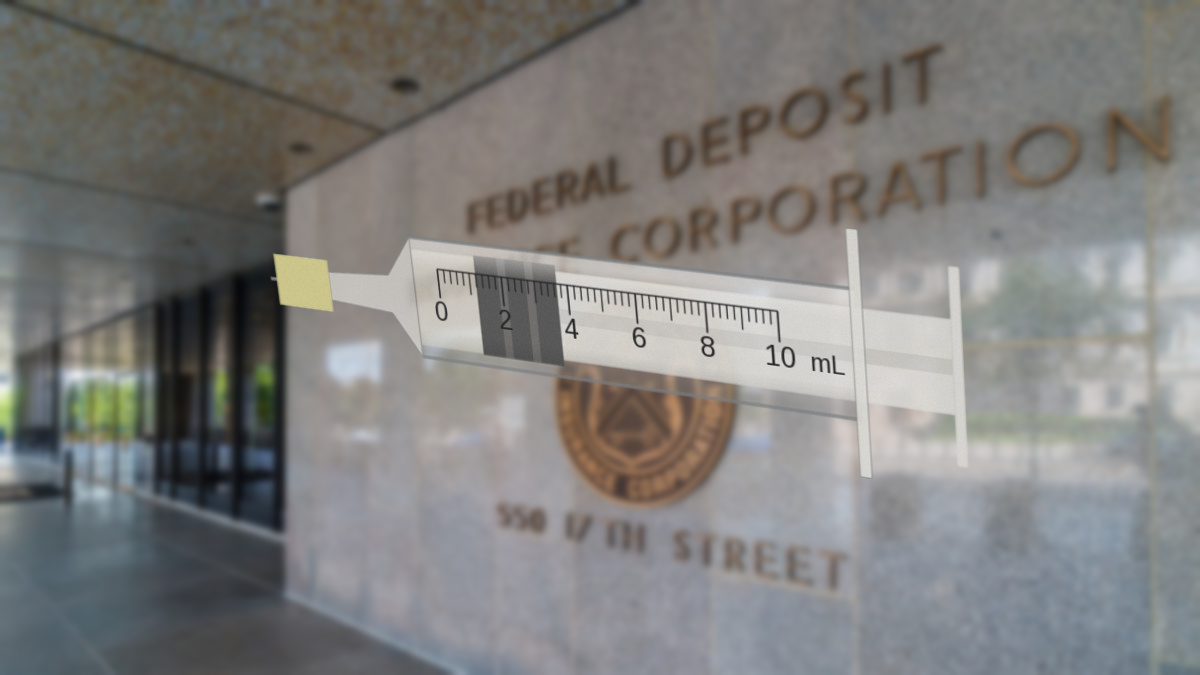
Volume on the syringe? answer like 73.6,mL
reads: 1.2,mL
